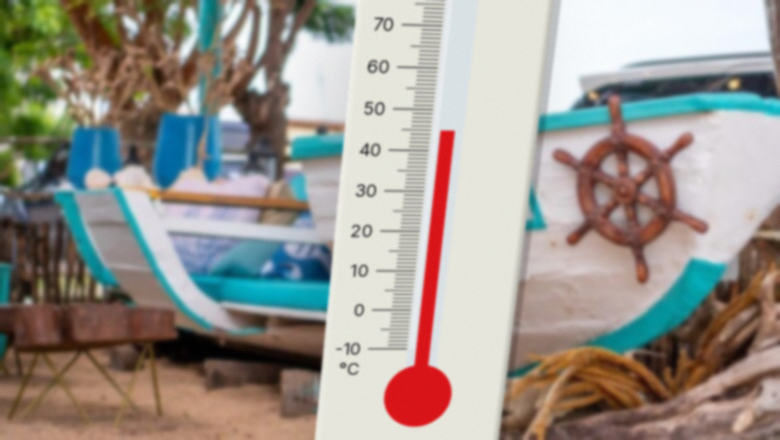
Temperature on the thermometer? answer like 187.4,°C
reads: 45,°C
